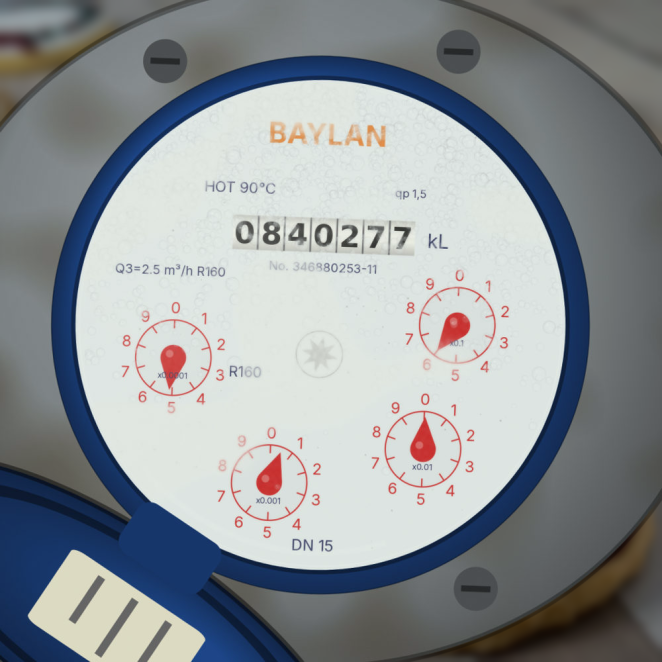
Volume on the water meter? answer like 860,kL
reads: 840277.6005,kL
